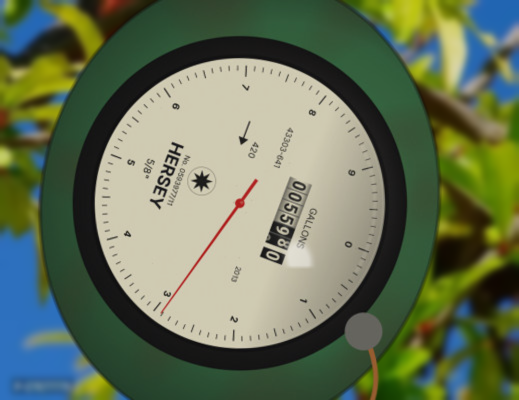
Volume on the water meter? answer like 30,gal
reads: 55982.9,gal
